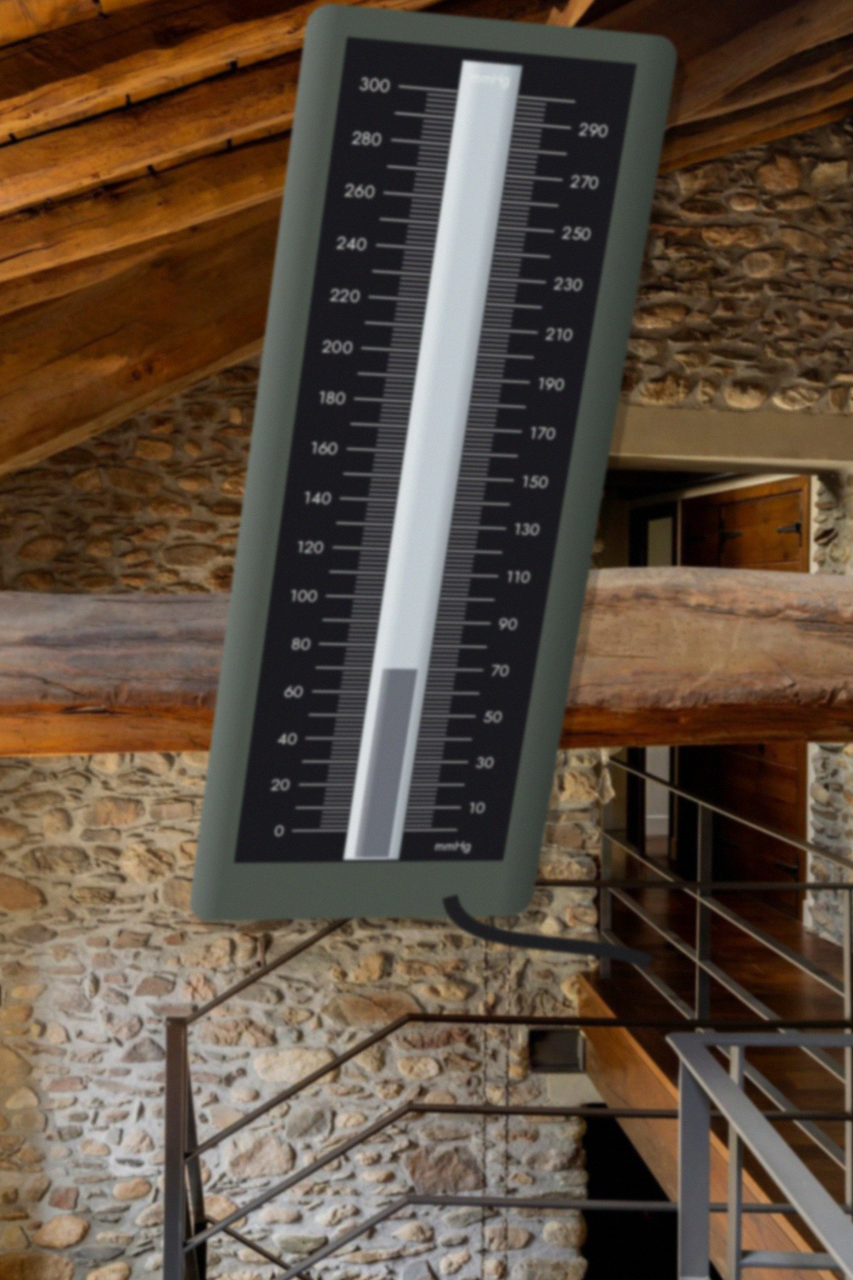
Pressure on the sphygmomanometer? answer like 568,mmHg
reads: 70,mmHg
